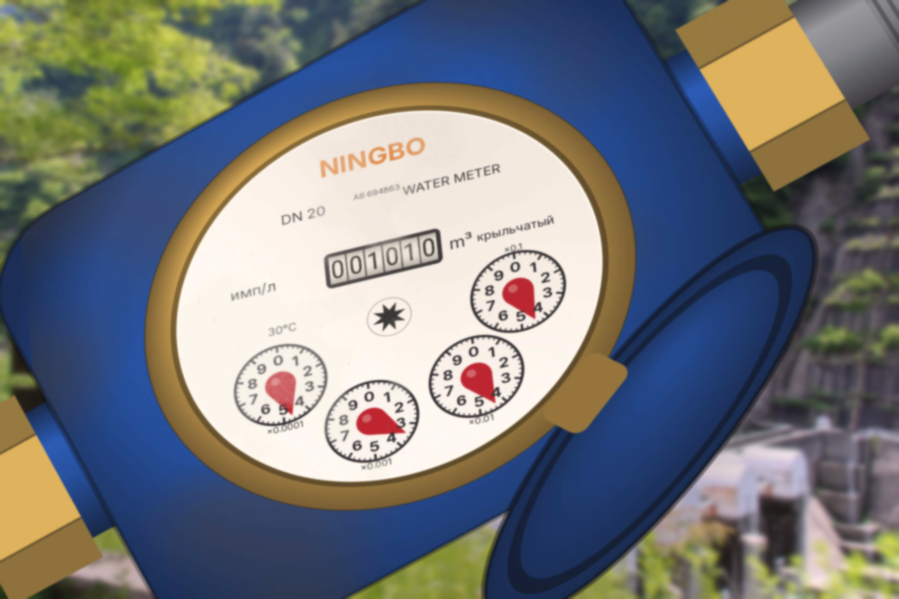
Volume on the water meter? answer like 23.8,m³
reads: 1010.4434,m³
